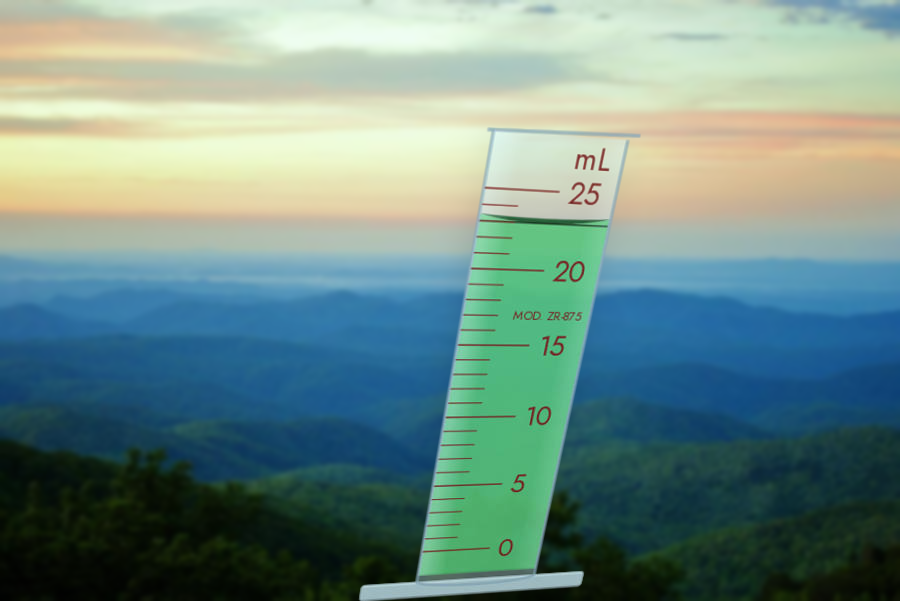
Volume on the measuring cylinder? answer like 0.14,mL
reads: 23,mL
